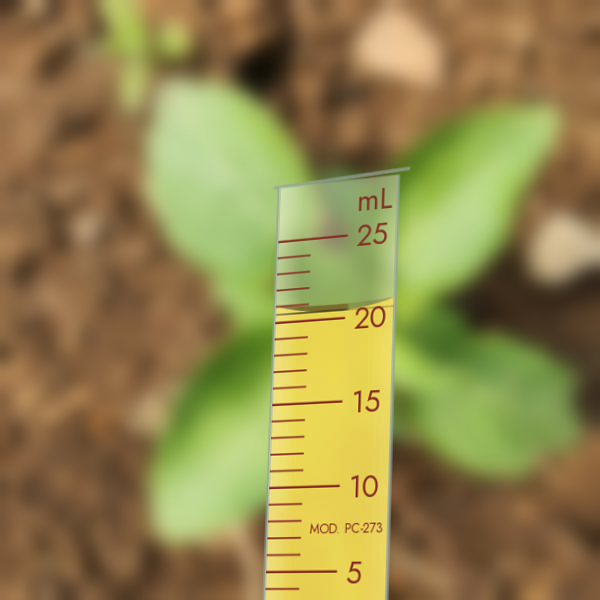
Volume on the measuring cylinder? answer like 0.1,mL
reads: 20.5,mL
